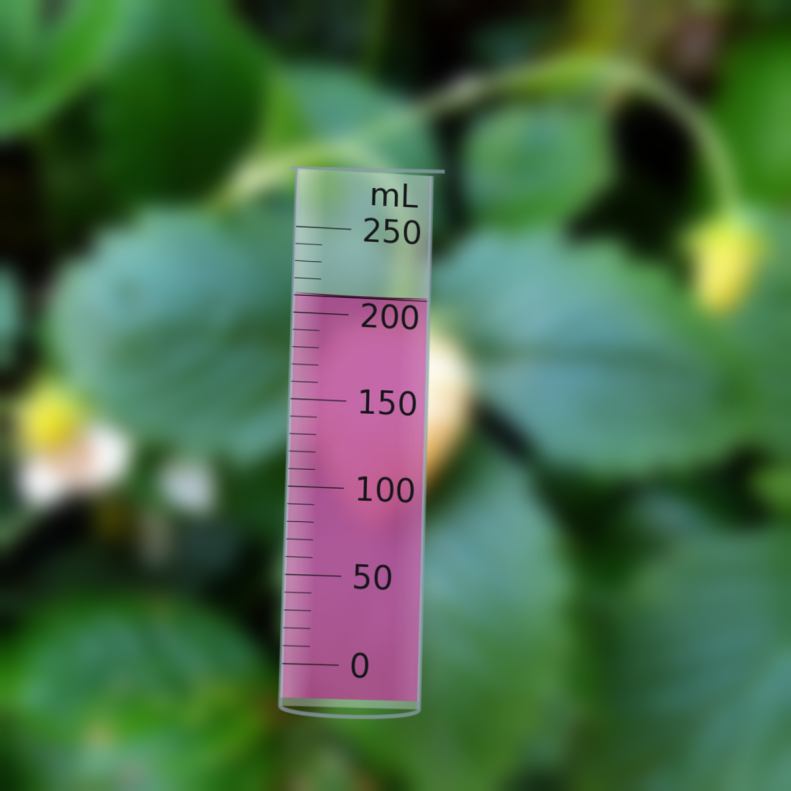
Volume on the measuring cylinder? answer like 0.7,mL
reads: 210,mL
